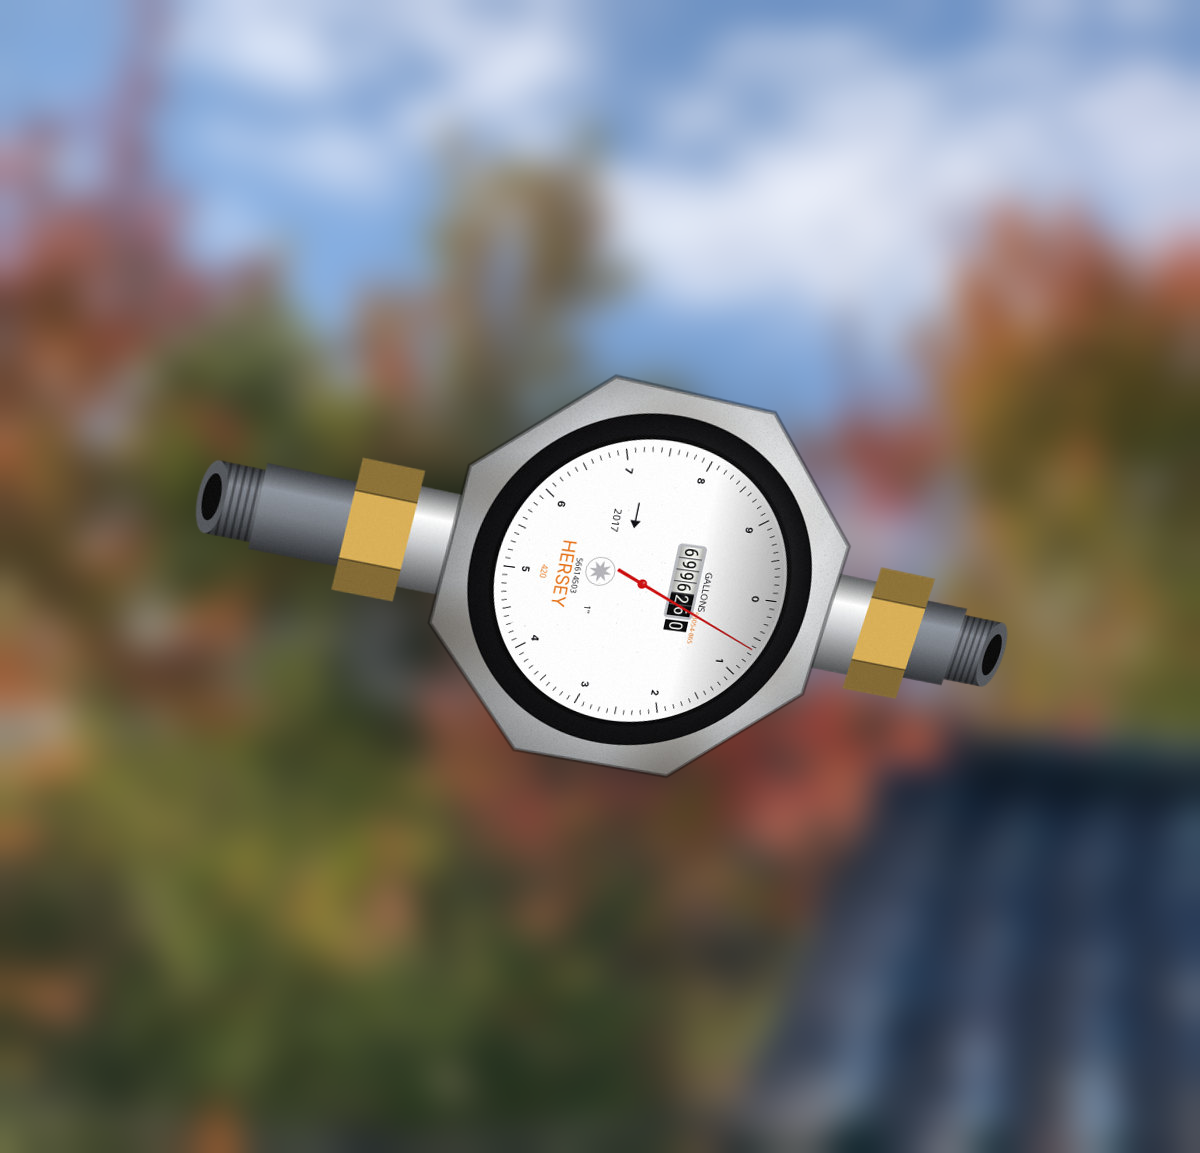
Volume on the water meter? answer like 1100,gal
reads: 6996260.6,gal
